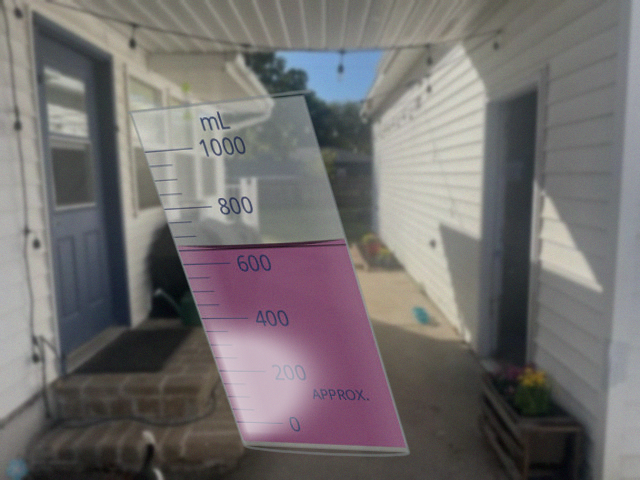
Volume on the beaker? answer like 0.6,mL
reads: 650,mL
